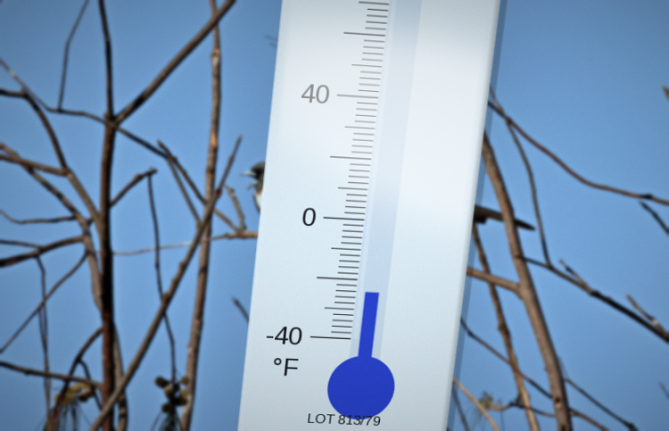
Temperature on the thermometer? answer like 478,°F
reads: -24,°F
